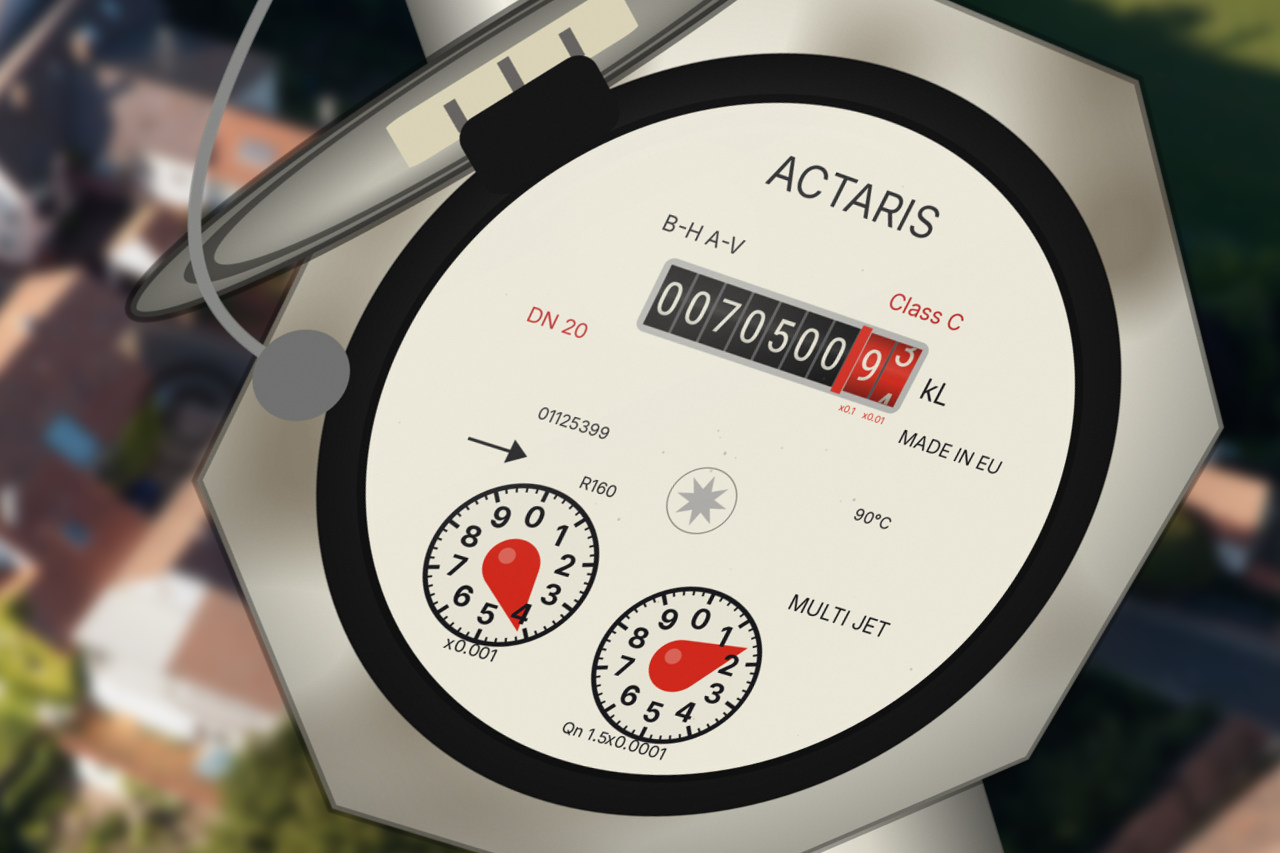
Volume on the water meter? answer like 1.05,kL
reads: 70500.9341,kL
